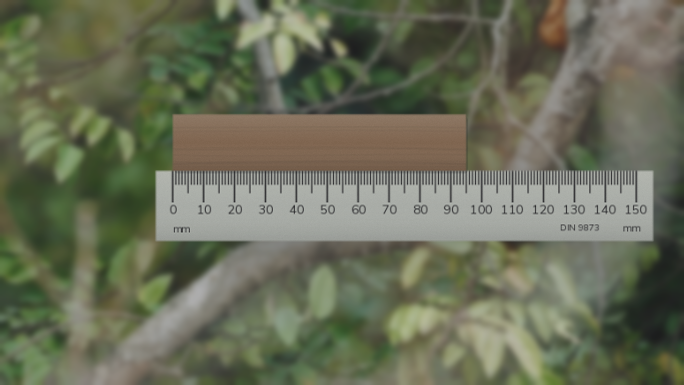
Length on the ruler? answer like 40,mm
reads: 95,mm
